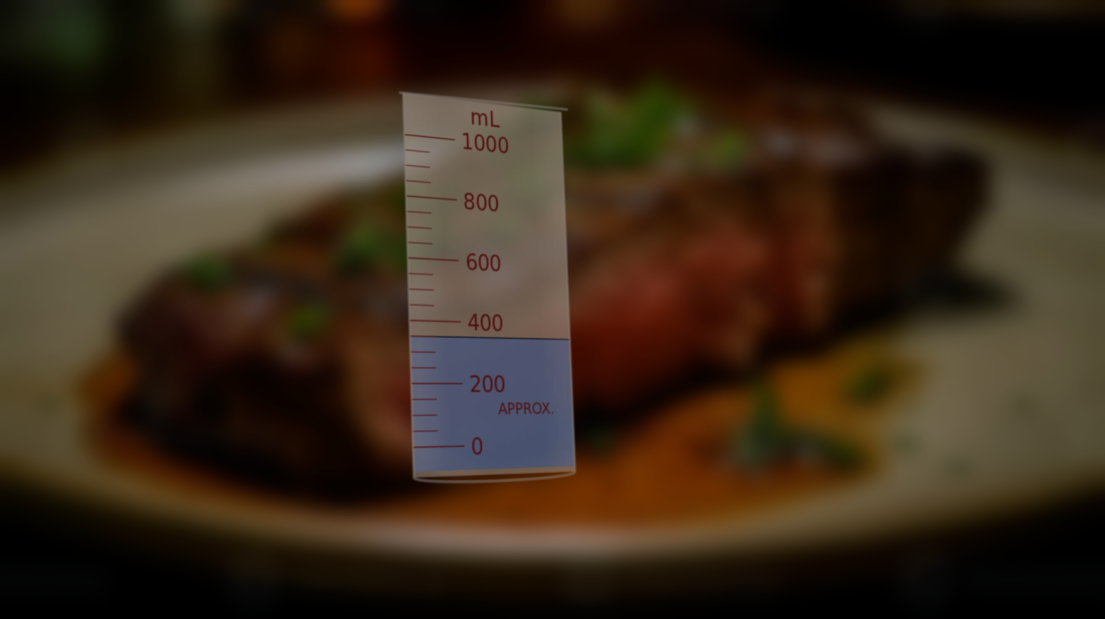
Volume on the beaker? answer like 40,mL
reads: 350,mL
